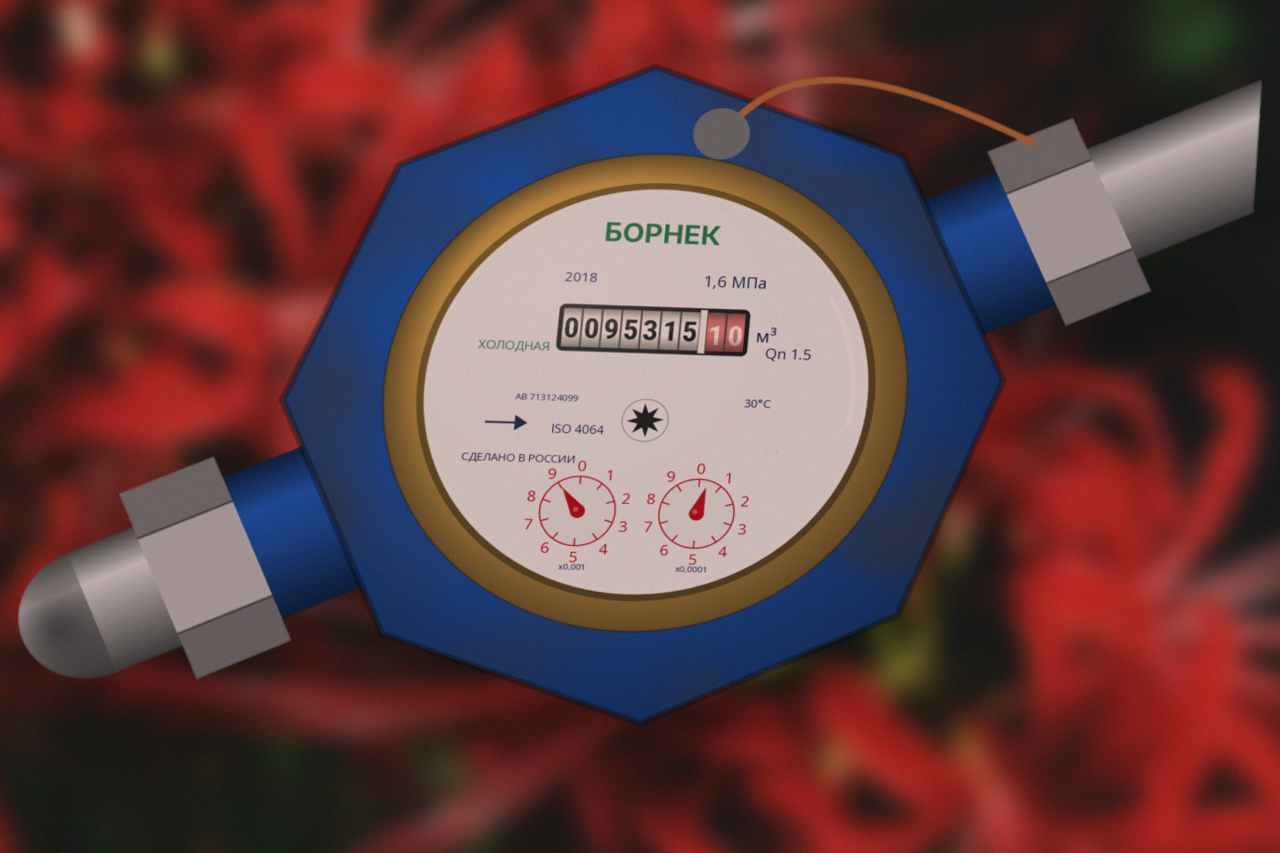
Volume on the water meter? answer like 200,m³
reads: 95315.0990,m³
